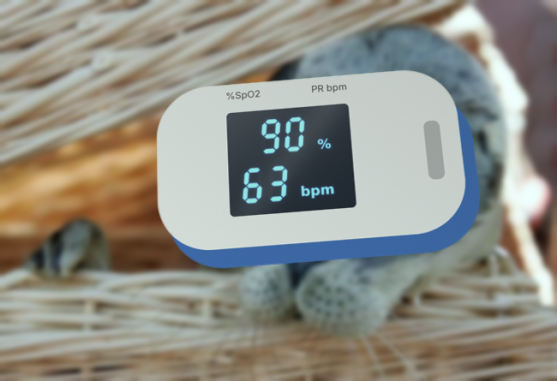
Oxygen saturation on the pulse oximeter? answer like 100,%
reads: 90,%
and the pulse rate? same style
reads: 63,bpm
